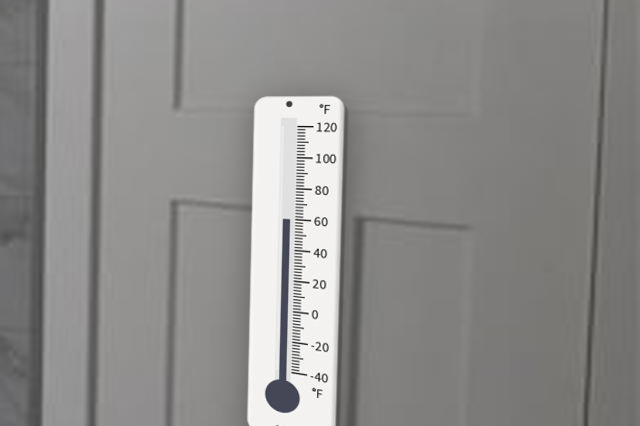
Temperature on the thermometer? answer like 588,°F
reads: 60,°F
